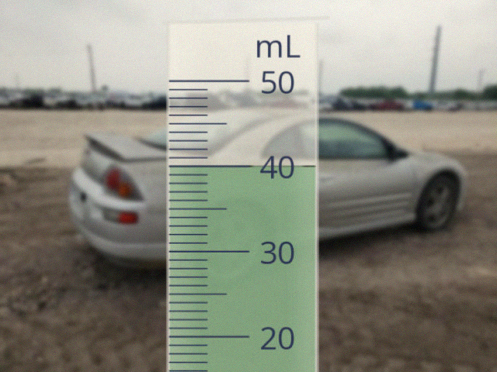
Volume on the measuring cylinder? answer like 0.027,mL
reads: 40,mL
